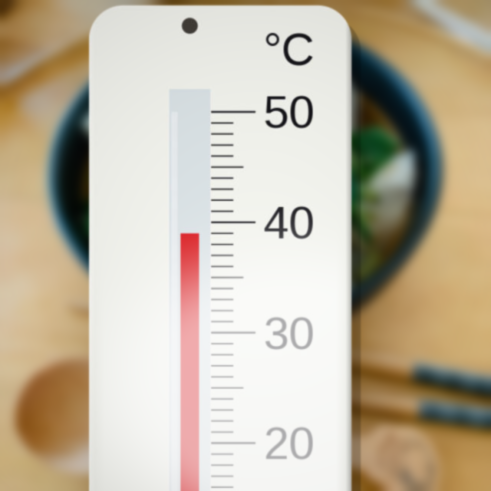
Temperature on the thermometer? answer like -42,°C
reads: 39,°C
